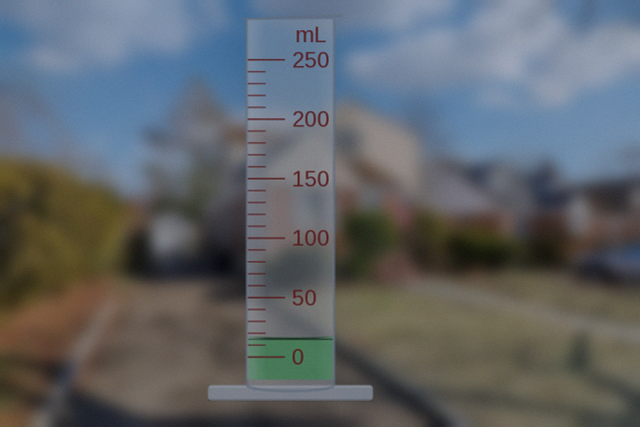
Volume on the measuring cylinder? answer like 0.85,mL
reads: 15,mL
